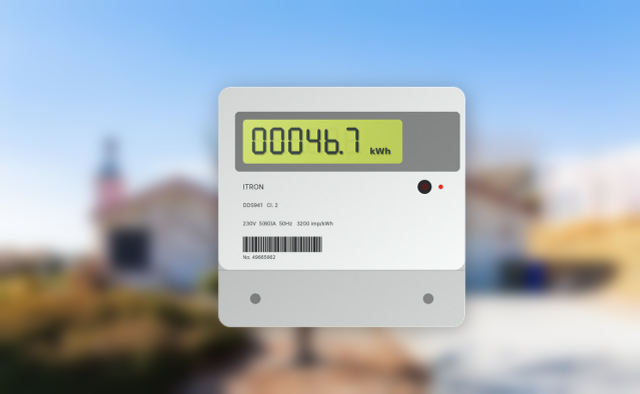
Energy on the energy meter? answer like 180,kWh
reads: 46.7,kWh
